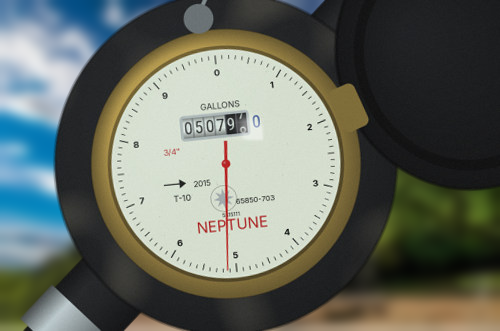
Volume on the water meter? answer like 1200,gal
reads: 507975.1,gal
